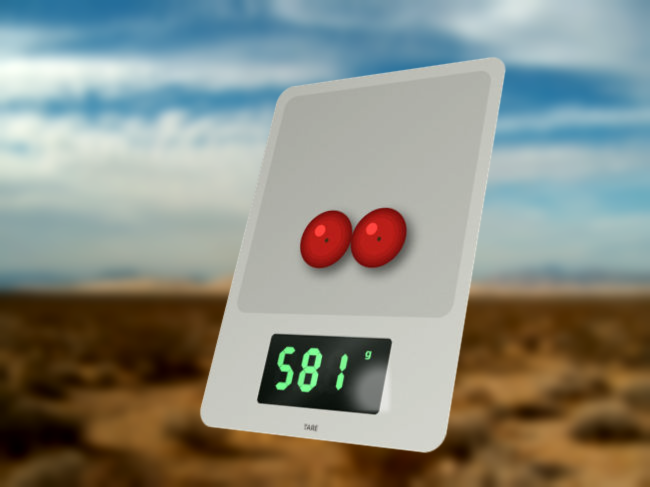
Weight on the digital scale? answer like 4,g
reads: 581,g
